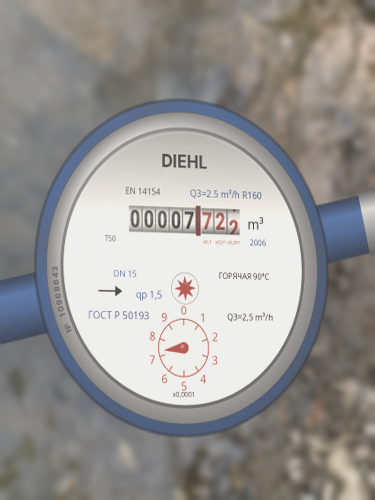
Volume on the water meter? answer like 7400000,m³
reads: 7.7217,m³
